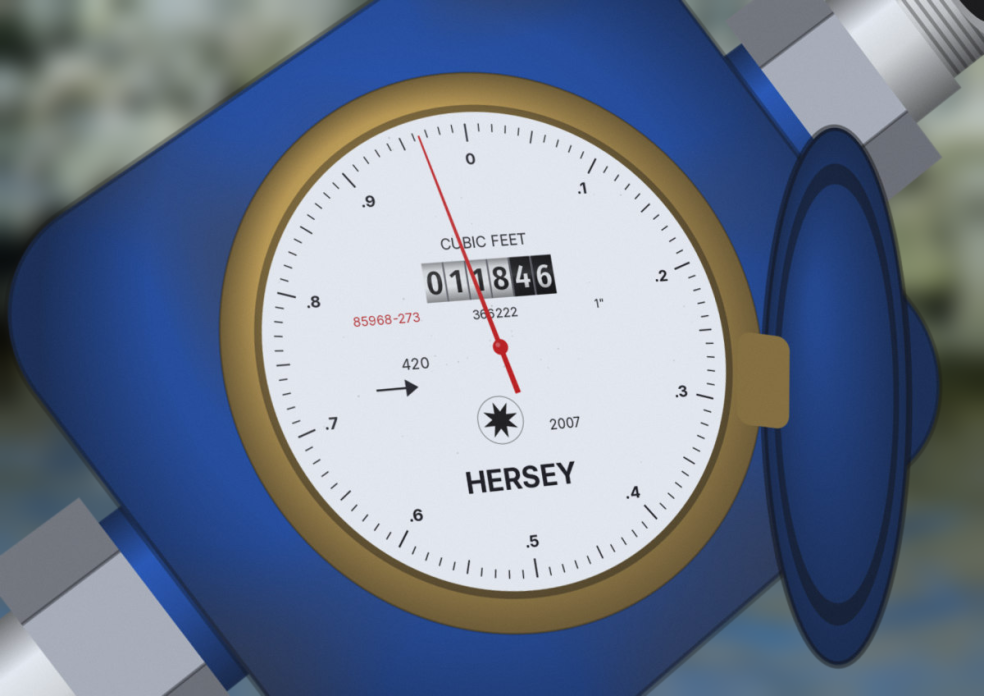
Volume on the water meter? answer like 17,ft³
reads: 11845.96,ft³
